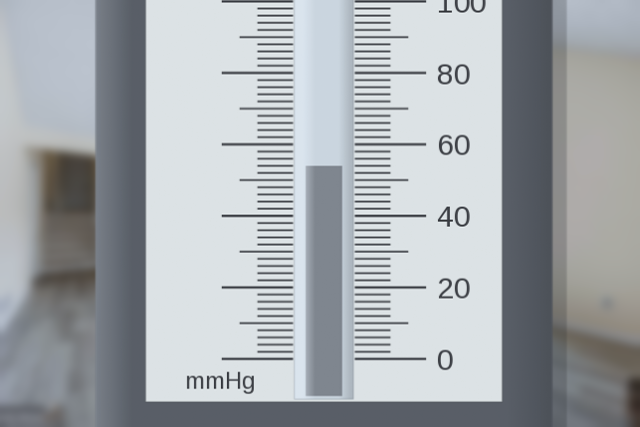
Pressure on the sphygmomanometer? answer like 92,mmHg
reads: 54,mmHg
